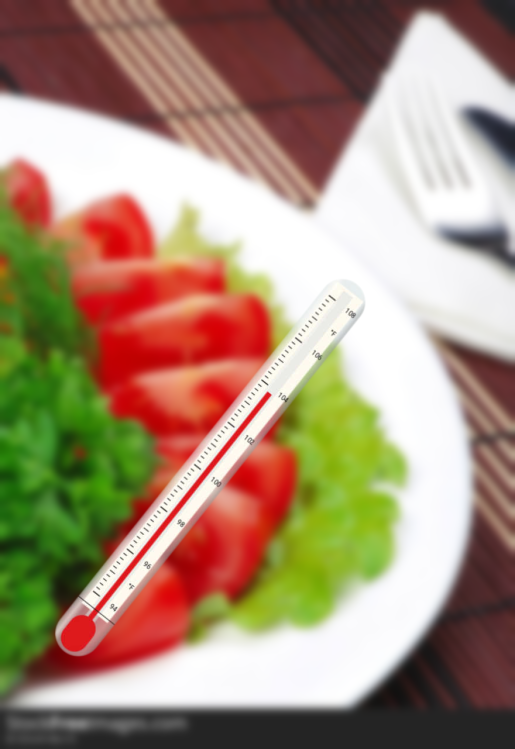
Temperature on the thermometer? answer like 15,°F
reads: 103.8,°F
